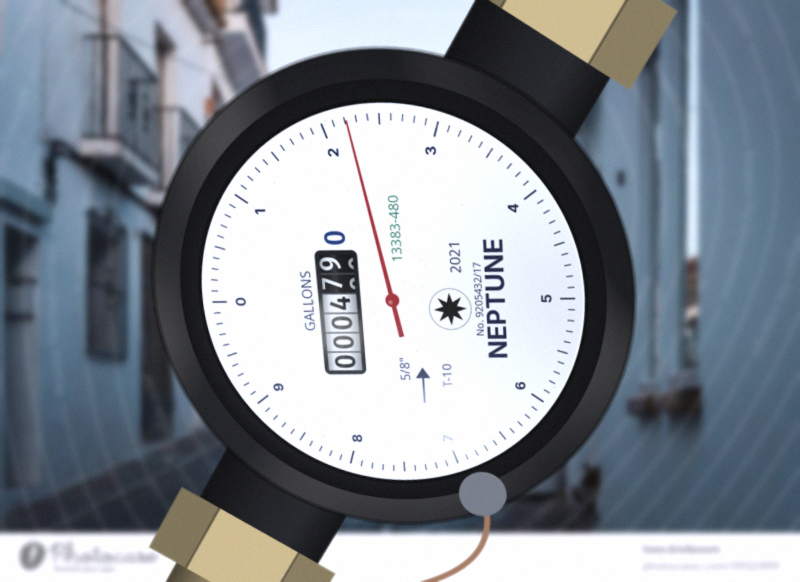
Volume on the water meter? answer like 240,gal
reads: 4792.2,gal
